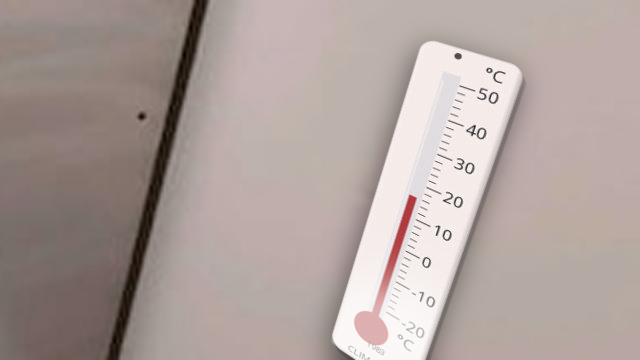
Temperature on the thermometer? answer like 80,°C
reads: 16,°C
